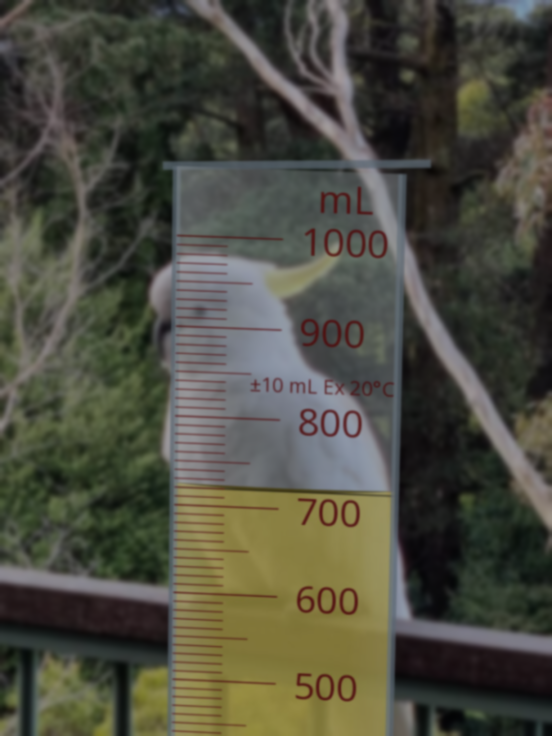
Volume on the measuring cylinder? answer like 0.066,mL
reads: 720,mL
